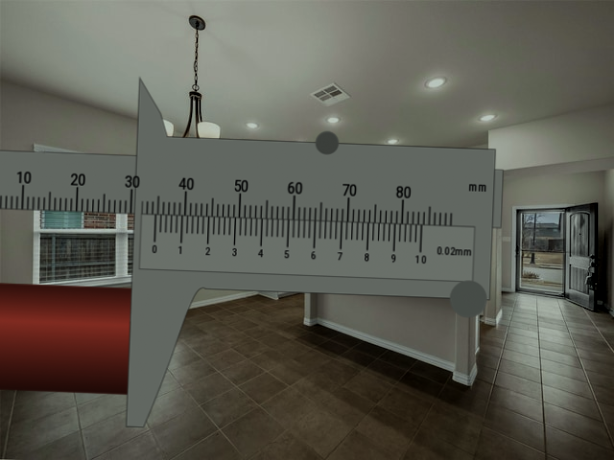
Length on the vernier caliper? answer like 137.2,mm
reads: 34.6,mm
